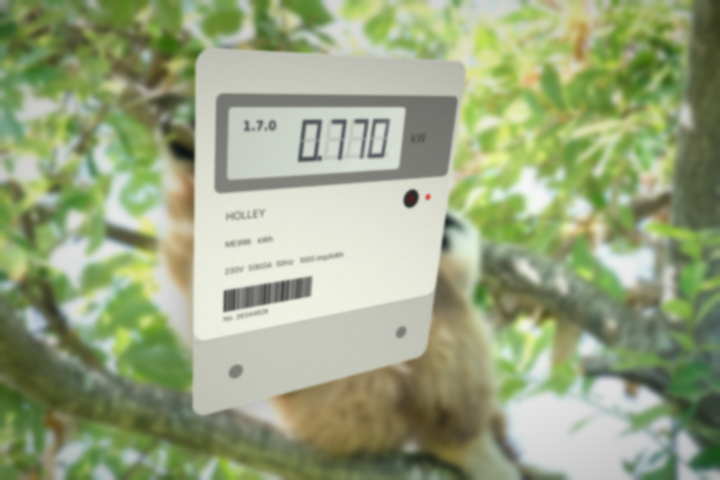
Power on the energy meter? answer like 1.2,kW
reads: 0.770,kW
